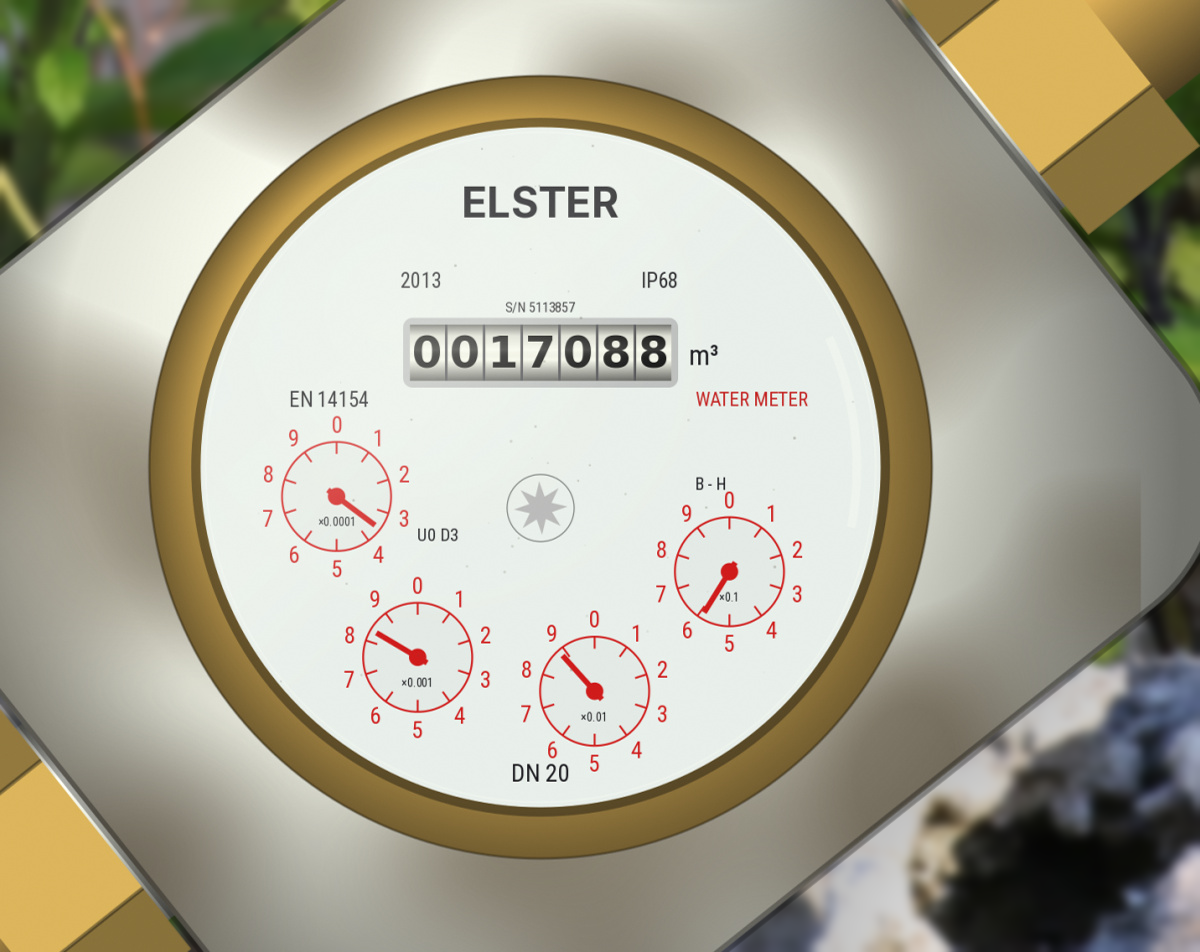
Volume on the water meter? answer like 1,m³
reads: 17088.5883,m³
